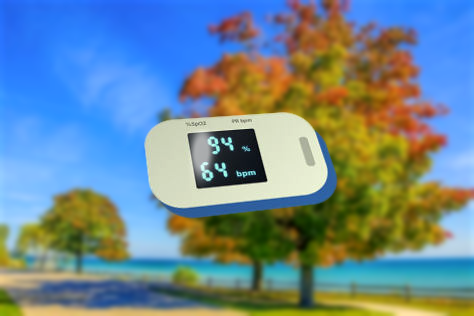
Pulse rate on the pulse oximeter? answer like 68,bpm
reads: 64,bpm
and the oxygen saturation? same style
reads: 94,%
